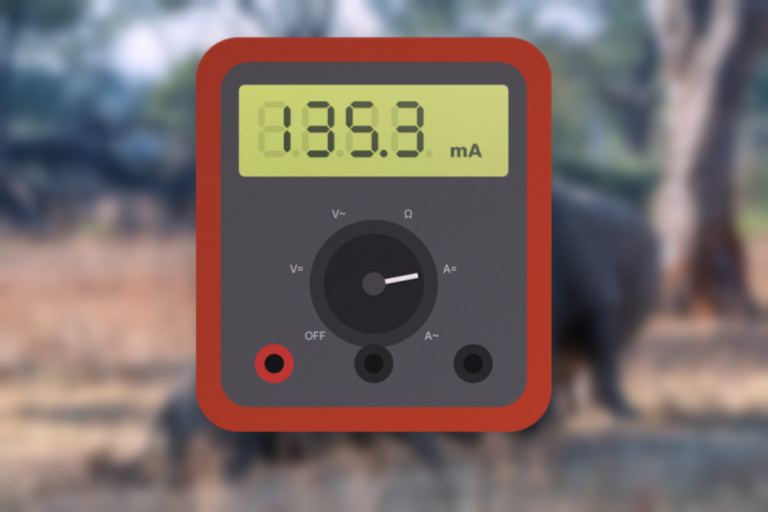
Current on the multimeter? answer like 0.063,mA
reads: 135.3,mA
